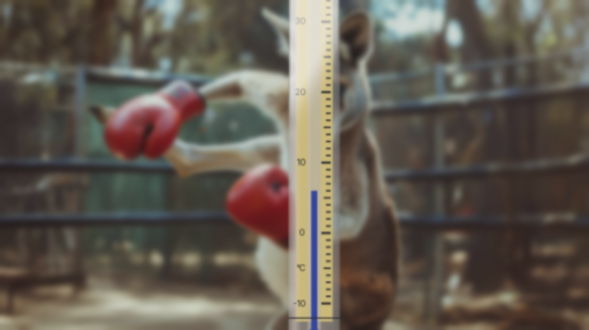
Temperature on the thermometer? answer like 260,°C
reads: 6,°C
